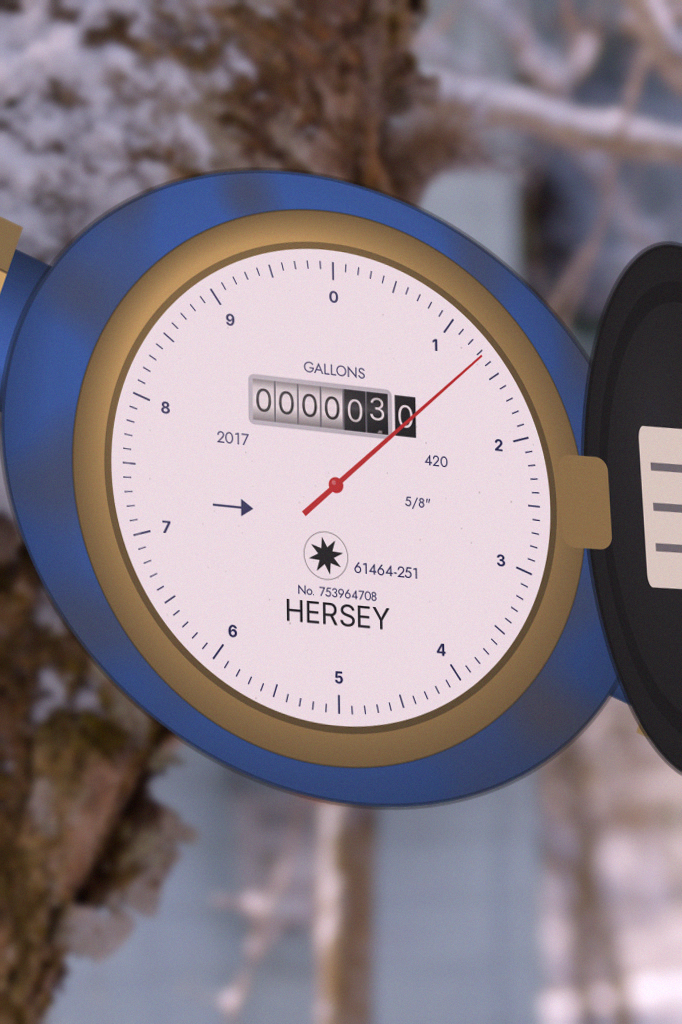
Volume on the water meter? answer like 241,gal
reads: 31.3,gal
